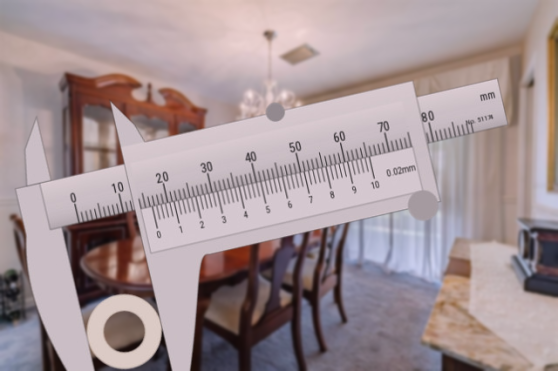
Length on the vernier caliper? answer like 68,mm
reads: 16.5,mm
